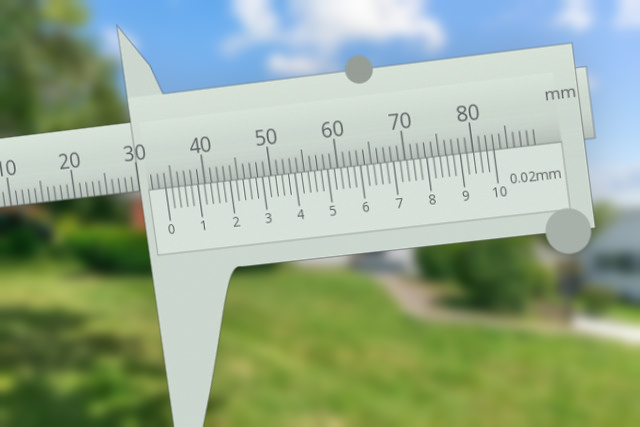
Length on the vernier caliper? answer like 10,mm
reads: 34.0,mm
